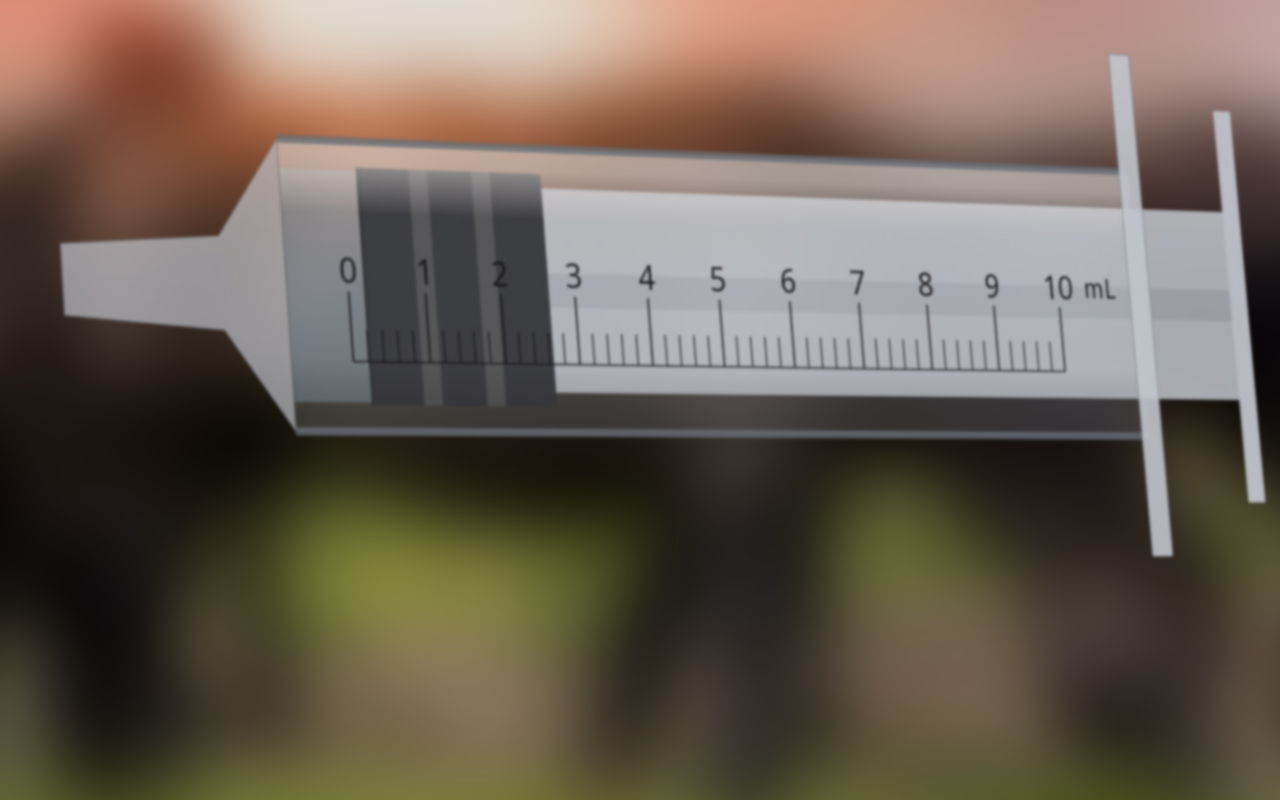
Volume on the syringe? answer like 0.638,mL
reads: 0.2,mL
